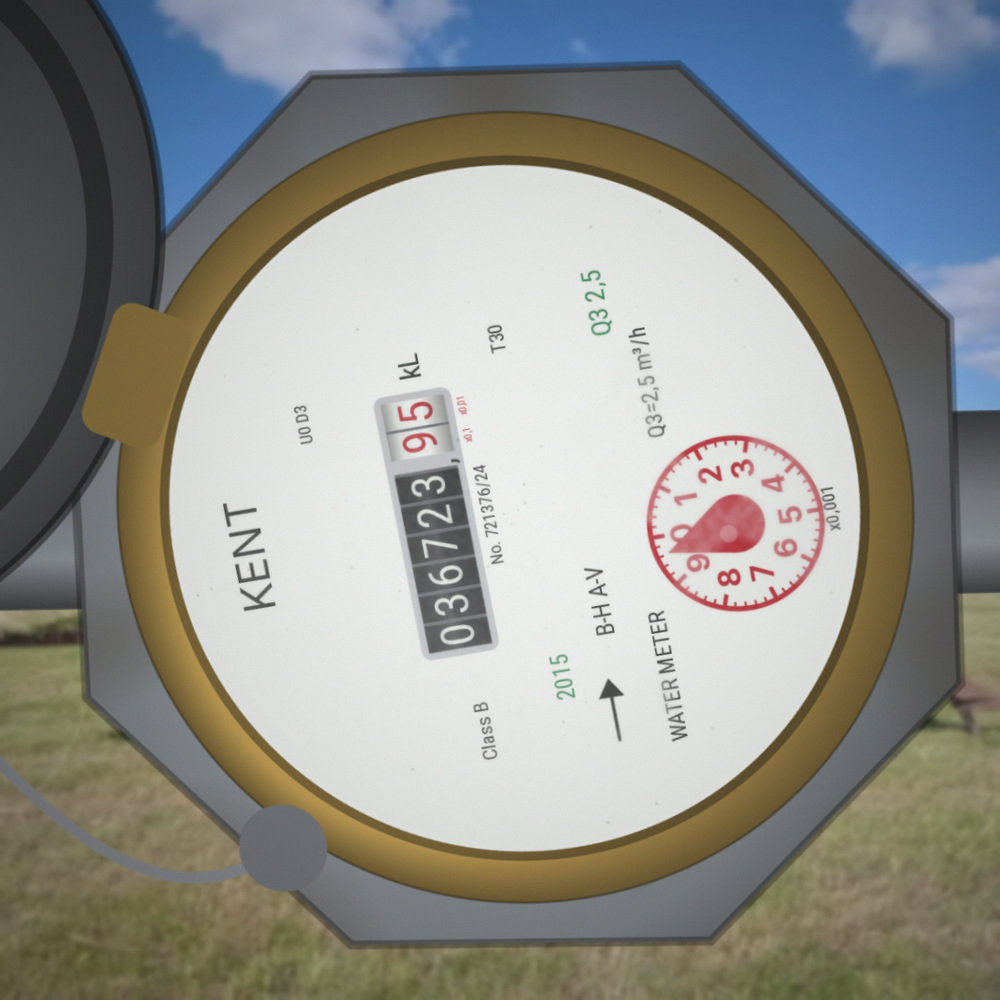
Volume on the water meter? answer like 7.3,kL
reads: 36723.949,kL
